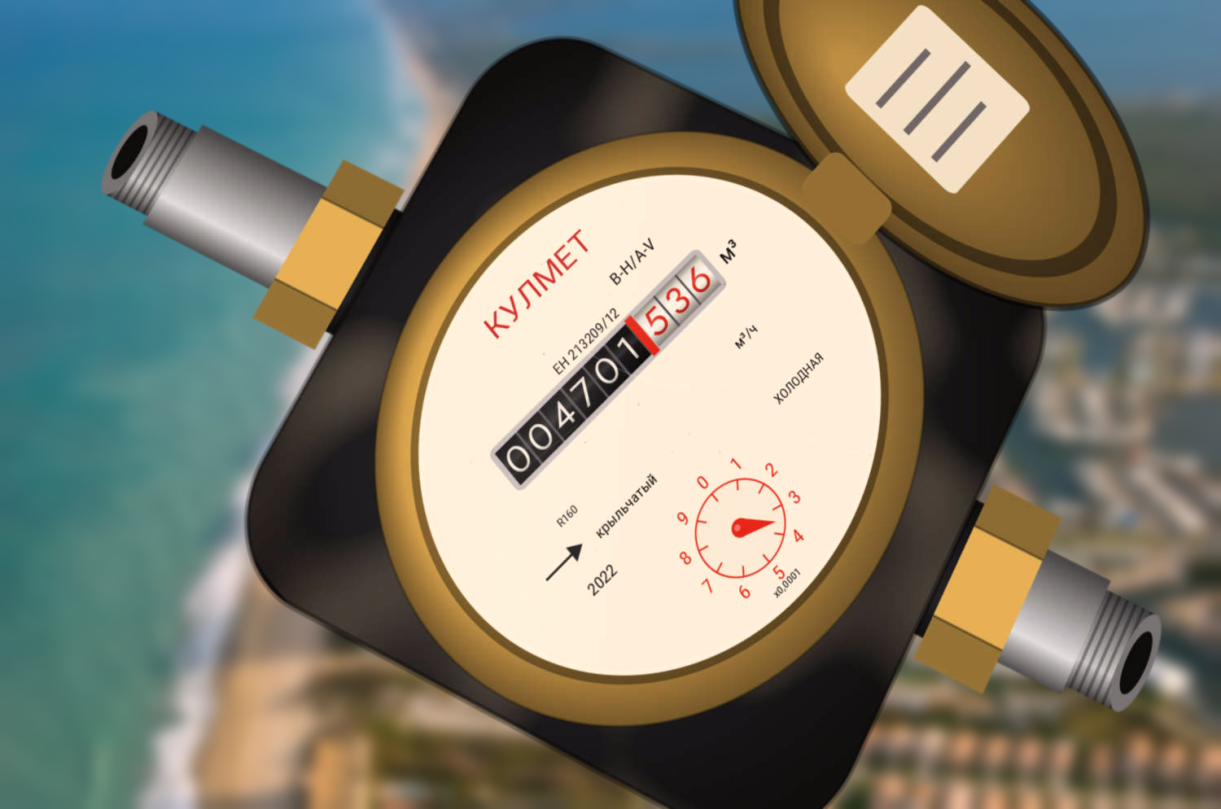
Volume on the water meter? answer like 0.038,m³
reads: 4701.5363,m³
